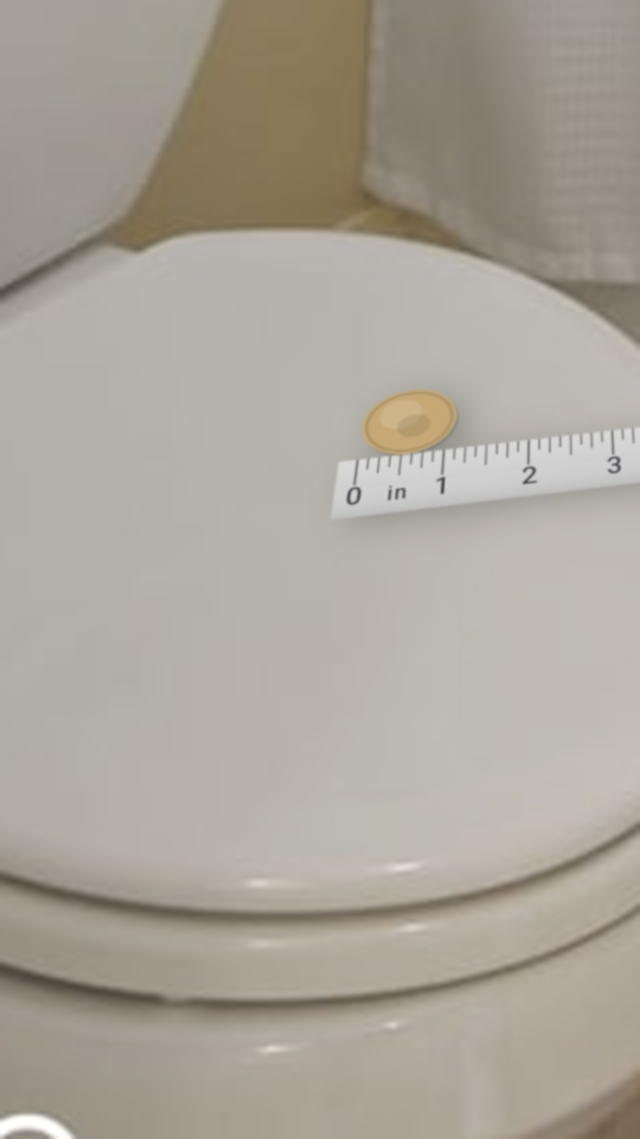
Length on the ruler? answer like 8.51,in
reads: 1.125,in
